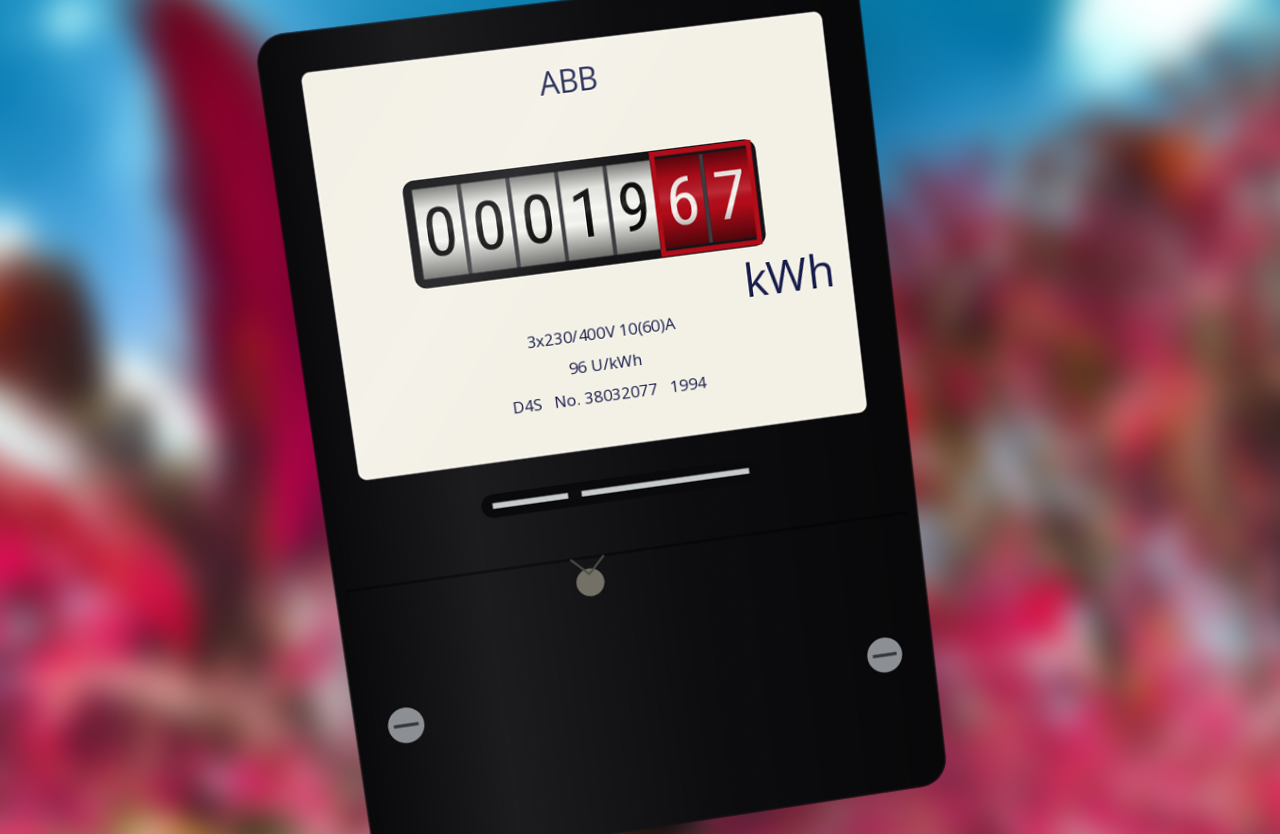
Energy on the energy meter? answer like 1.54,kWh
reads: 19.67,kWh
